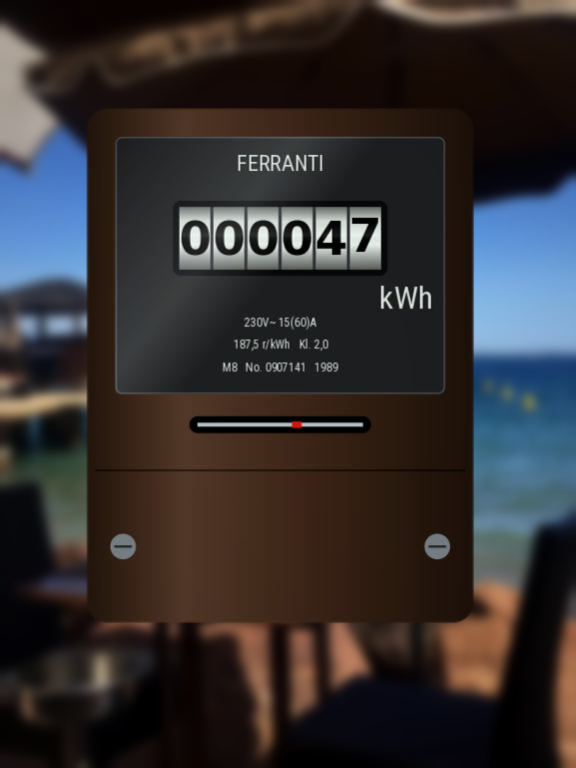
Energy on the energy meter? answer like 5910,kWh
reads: 47,kWh
